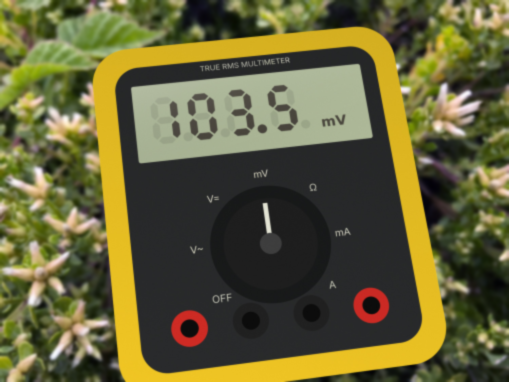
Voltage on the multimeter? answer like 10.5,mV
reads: 103.5,mV
